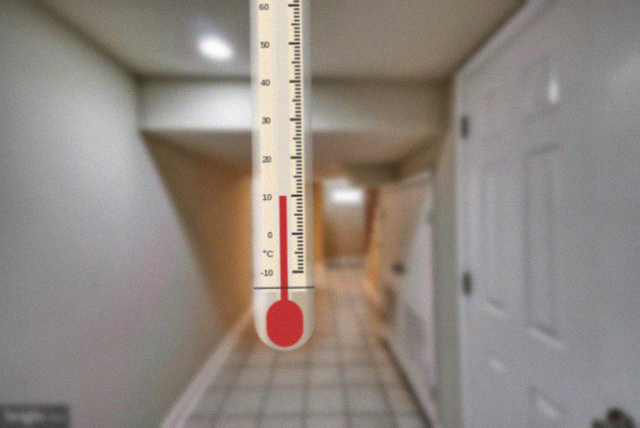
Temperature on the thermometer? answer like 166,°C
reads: 10,°C
